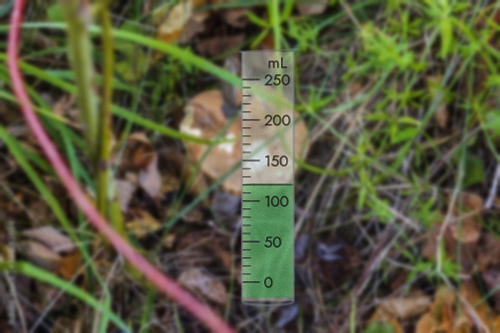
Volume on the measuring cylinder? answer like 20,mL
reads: 120,mL
